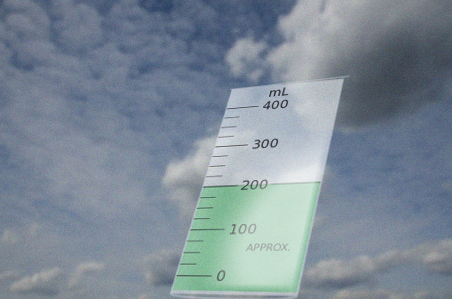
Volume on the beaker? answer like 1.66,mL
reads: 200,mL
